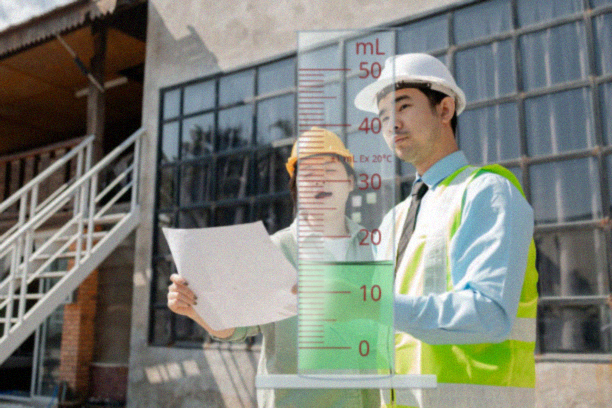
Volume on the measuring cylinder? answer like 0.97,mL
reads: 15,mL
